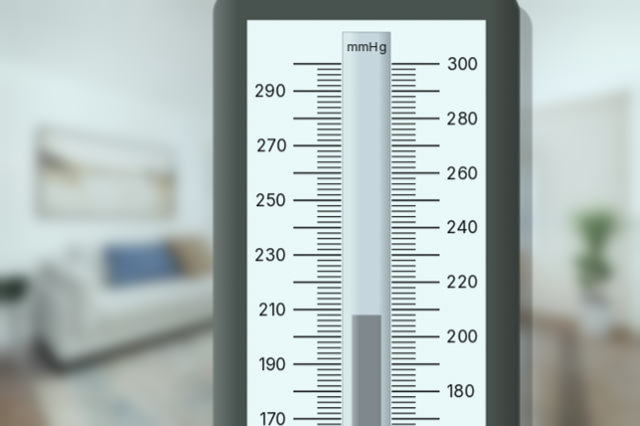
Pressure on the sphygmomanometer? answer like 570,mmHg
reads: 208,mmHg
